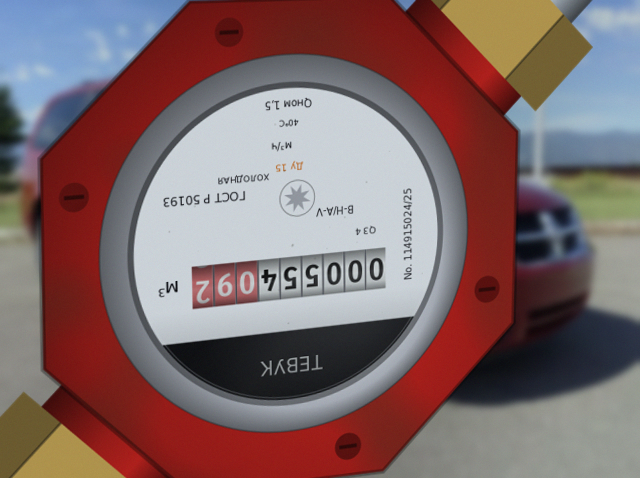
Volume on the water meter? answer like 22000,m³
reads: 554.092,m³
